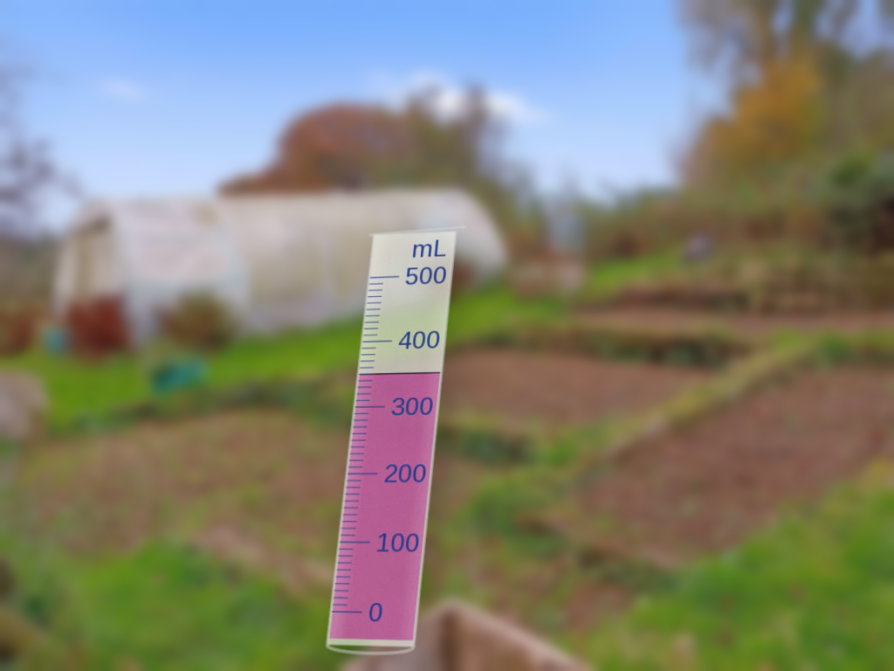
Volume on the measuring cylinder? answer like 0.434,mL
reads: 350,mL
